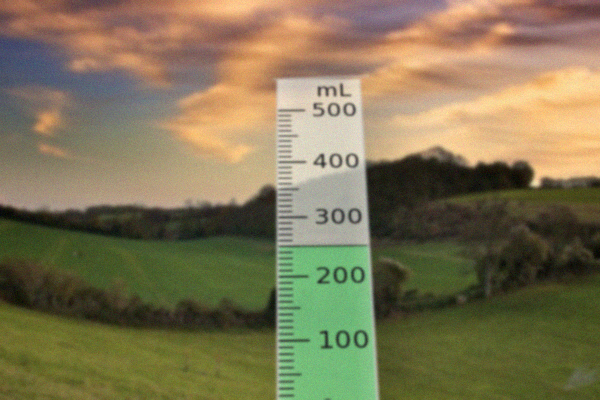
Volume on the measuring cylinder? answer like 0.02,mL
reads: 250,mL
